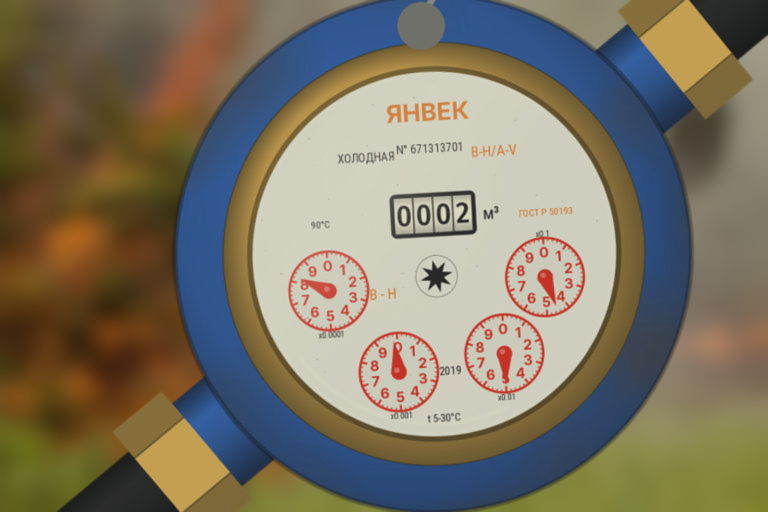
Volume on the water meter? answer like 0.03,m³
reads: 2.4498,m³
